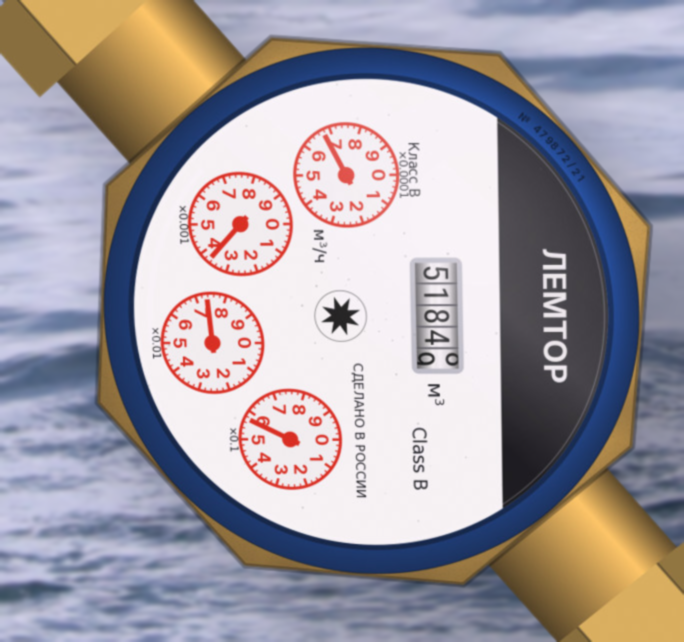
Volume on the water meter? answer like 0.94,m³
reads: 51848.5736,m³
